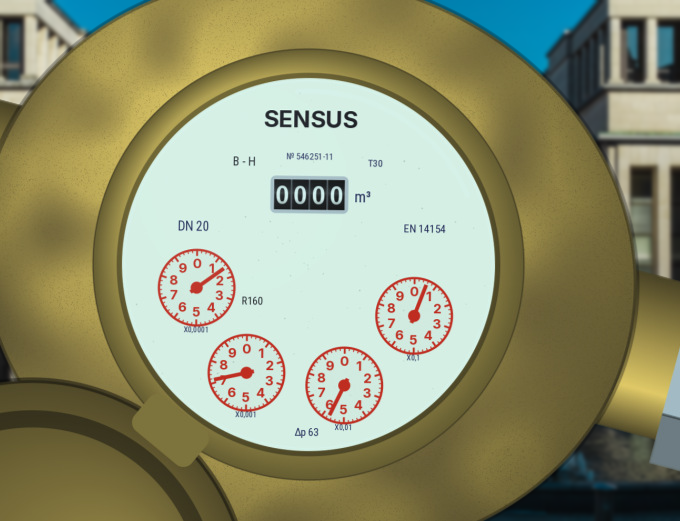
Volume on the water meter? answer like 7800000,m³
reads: 0.0571,m³
